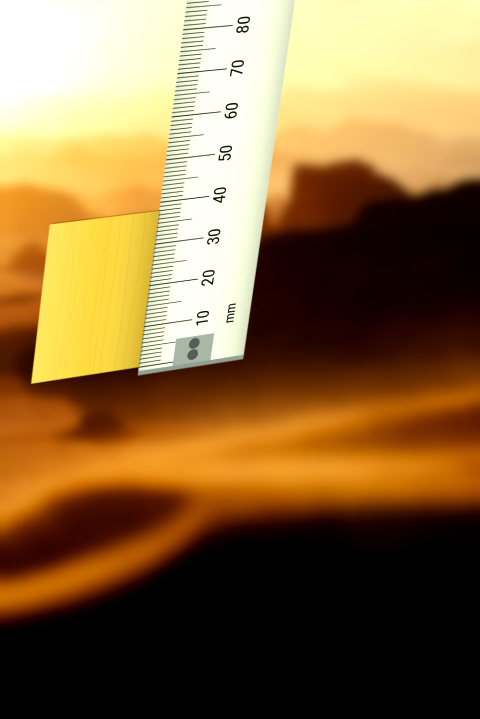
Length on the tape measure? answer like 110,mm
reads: 38,mm
